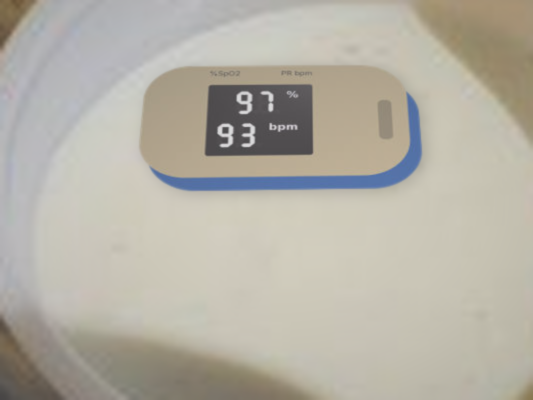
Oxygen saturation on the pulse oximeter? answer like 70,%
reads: 97,%
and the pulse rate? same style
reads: 93,bpm
